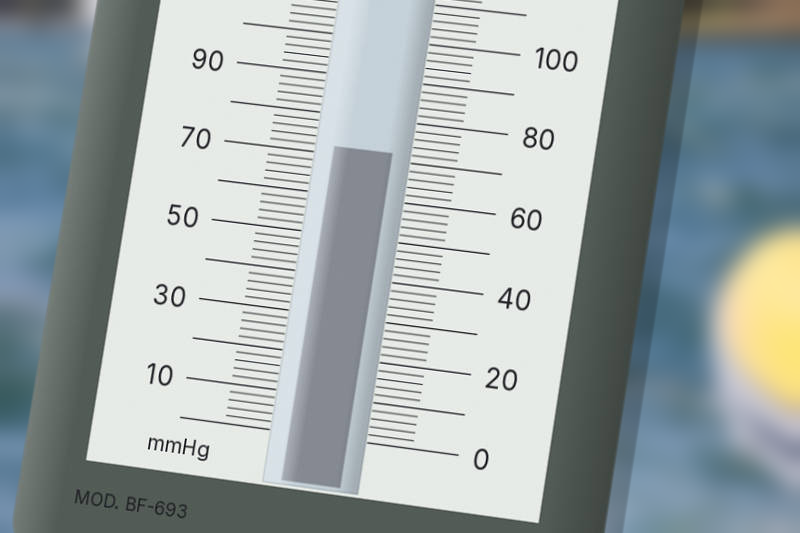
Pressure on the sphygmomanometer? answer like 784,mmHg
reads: 72,mmHg
